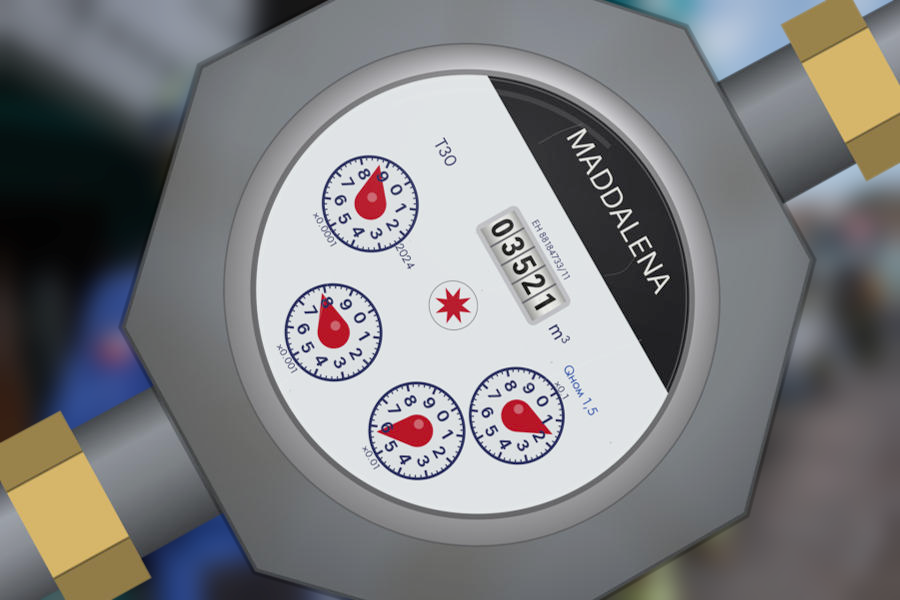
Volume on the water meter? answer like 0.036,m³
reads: 3521.1578,m³
